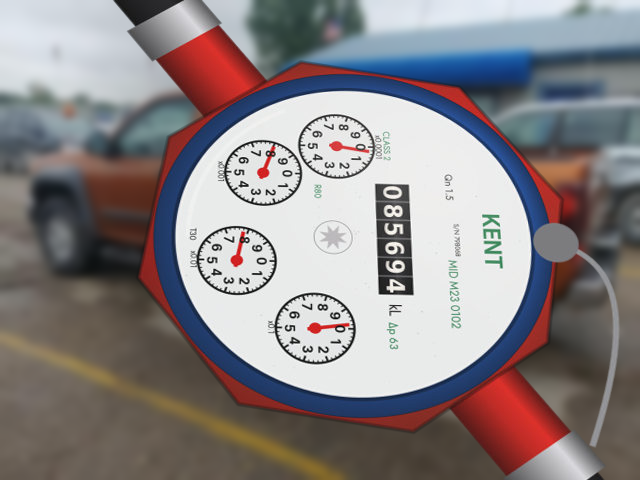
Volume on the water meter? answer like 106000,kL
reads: 85693.9780,kL
